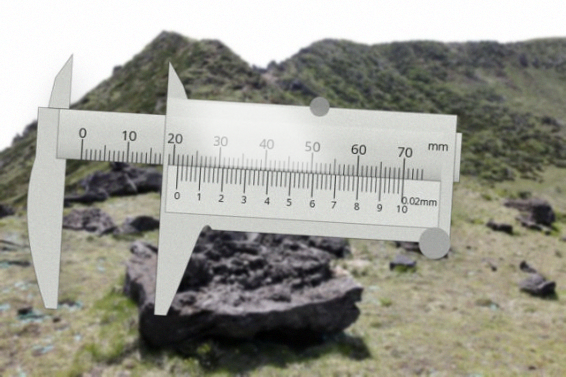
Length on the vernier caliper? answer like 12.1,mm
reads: 21.0,mm
